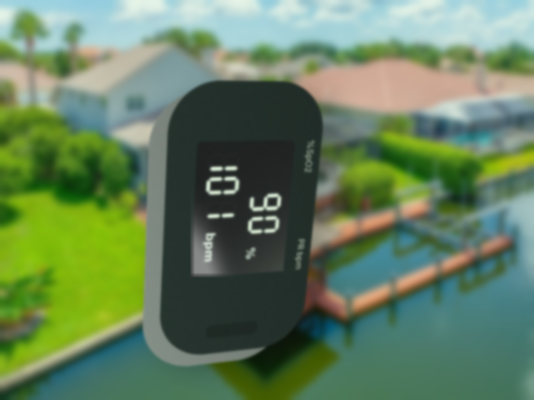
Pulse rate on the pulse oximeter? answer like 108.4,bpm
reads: 101,bpm
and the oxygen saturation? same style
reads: 90,%
